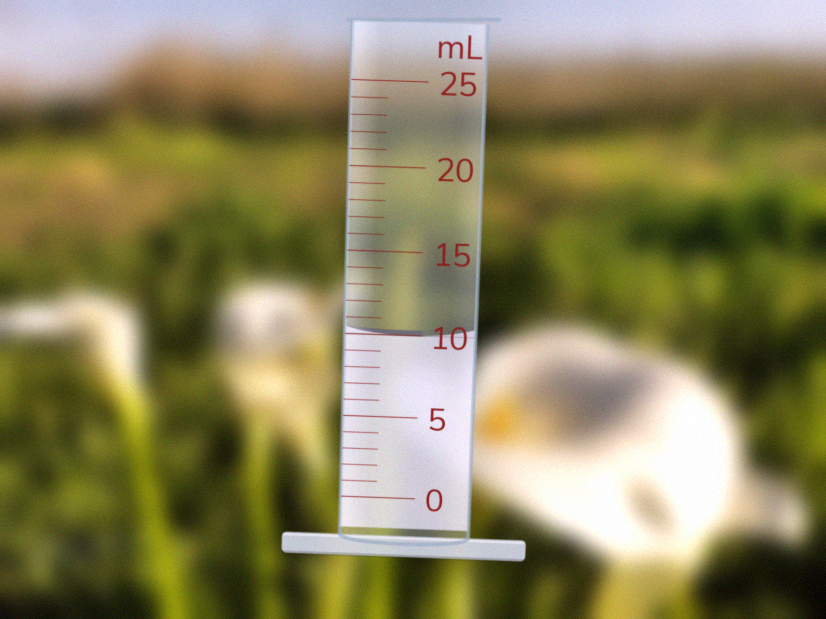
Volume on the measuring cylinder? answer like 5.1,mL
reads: 10,mL
